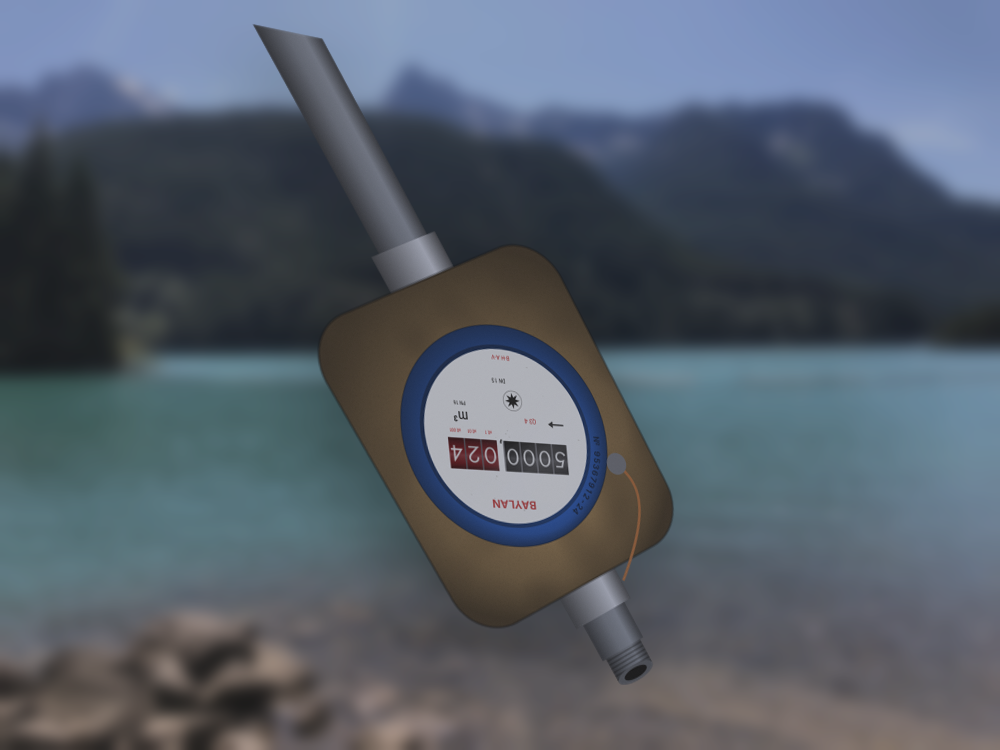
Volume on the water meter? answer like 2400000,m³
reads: 5000.024,m³
